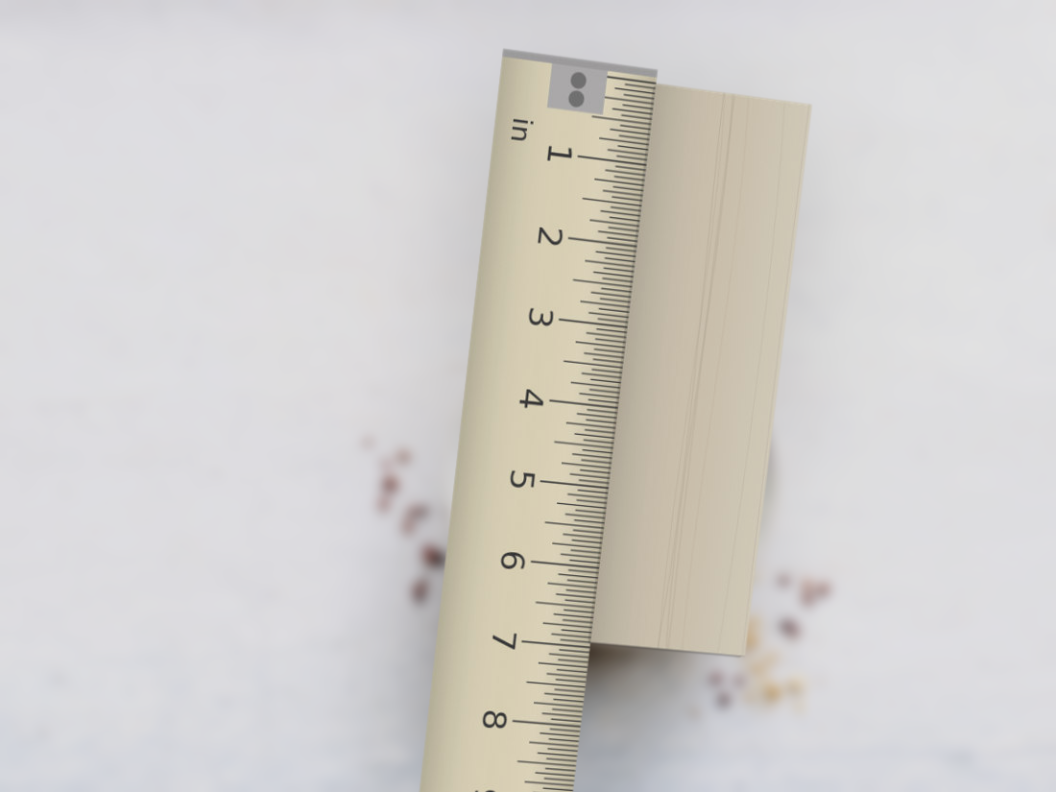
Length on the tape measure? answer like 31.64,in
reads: 6.9375,in
